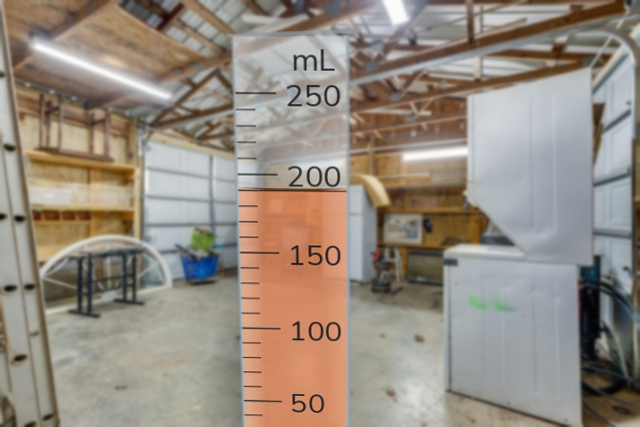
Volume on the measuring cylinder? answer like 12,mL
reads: 190,mL
